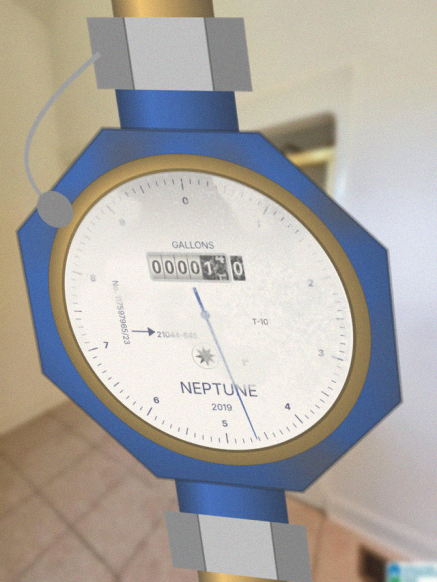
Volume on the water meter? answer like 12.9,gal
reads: 144.6,gal
